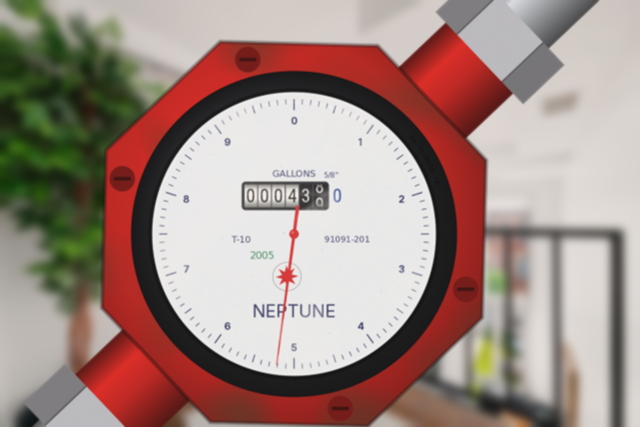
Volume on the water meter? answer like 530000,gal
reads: 4385.2,gal
